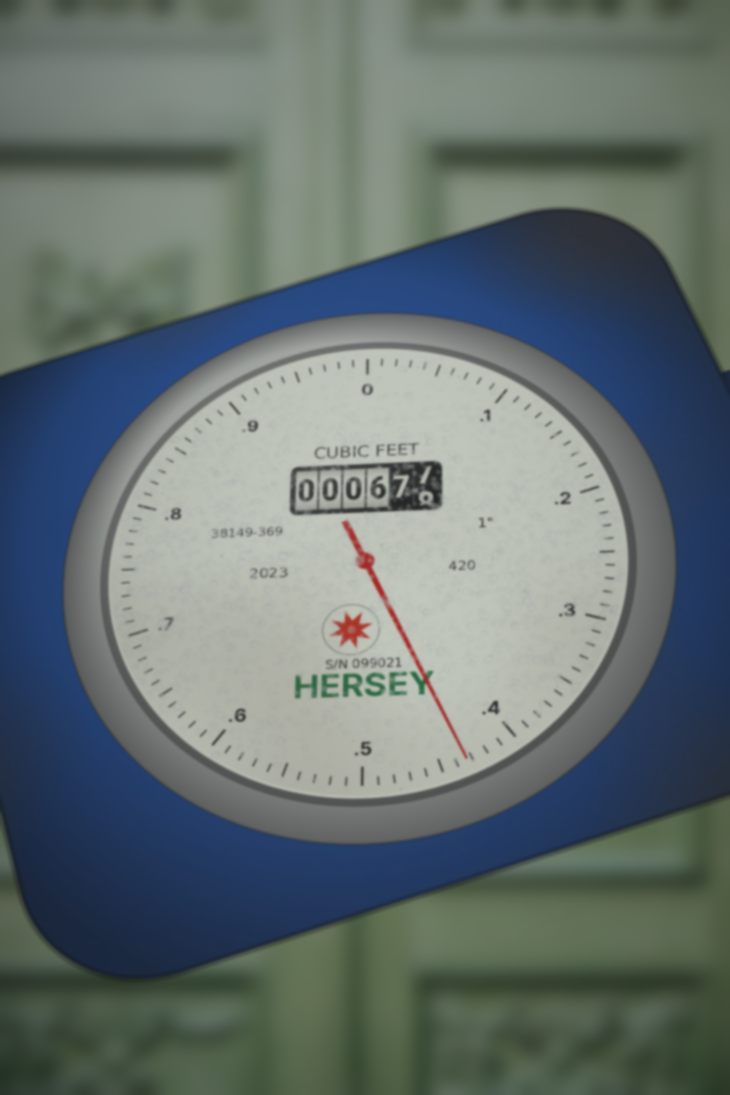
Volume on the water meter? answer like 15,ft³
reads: 677.43,ft³
